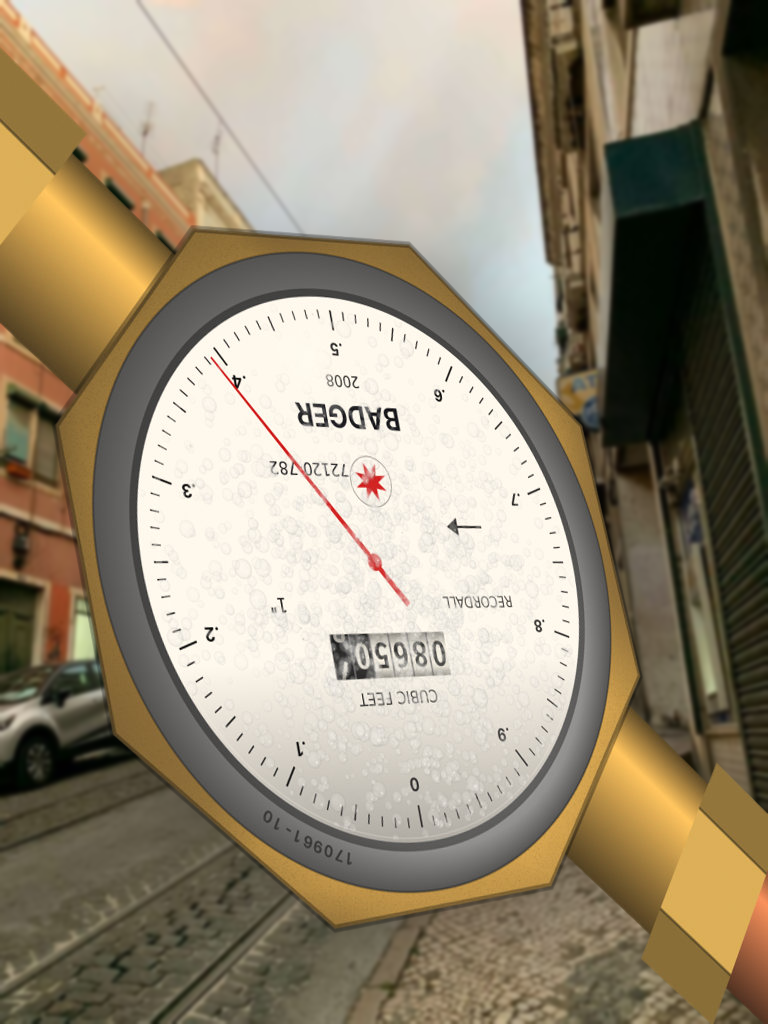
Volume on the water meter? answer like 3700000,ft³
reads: 86507.39,ft³
